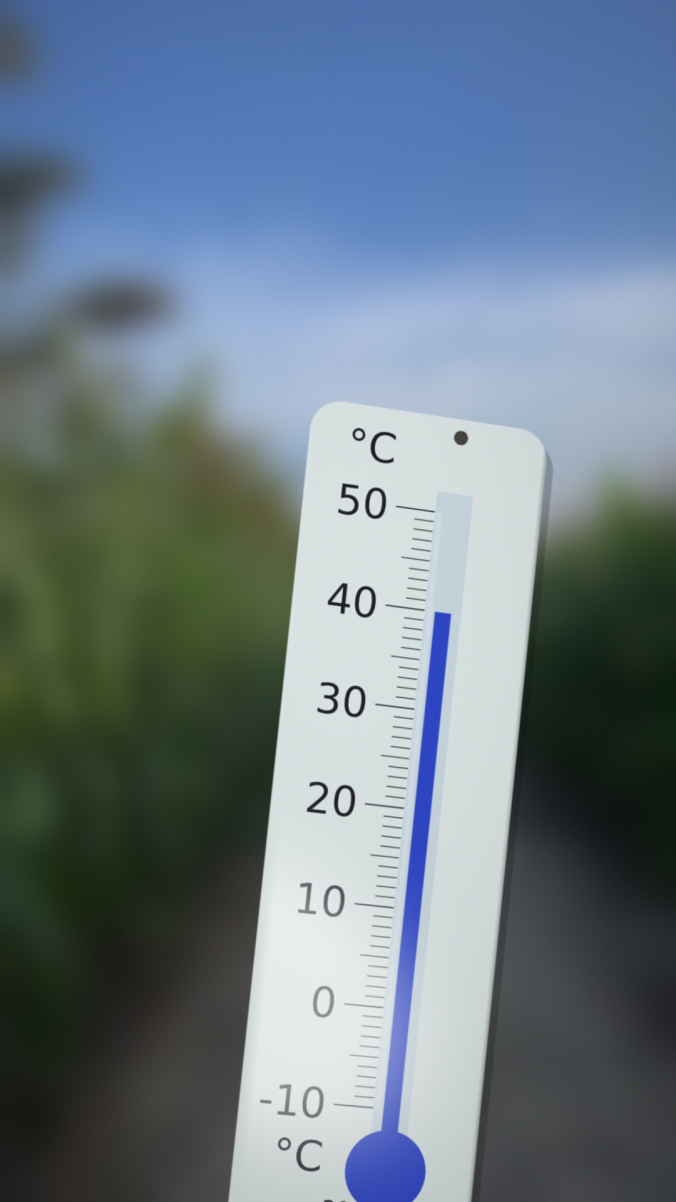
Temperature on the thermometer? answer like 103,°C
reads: 40,°C
